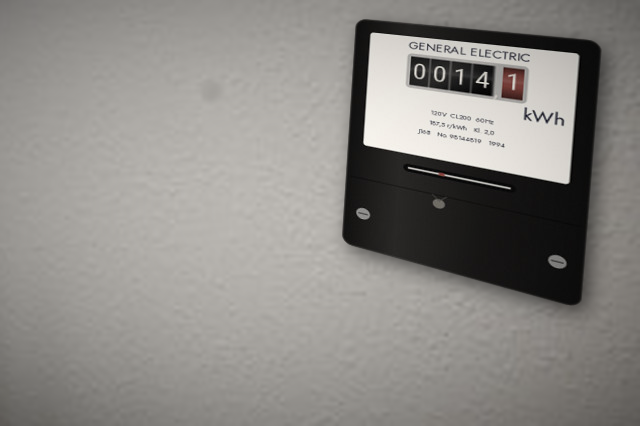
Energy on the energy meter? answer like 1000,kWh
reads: 14.1,kWh
